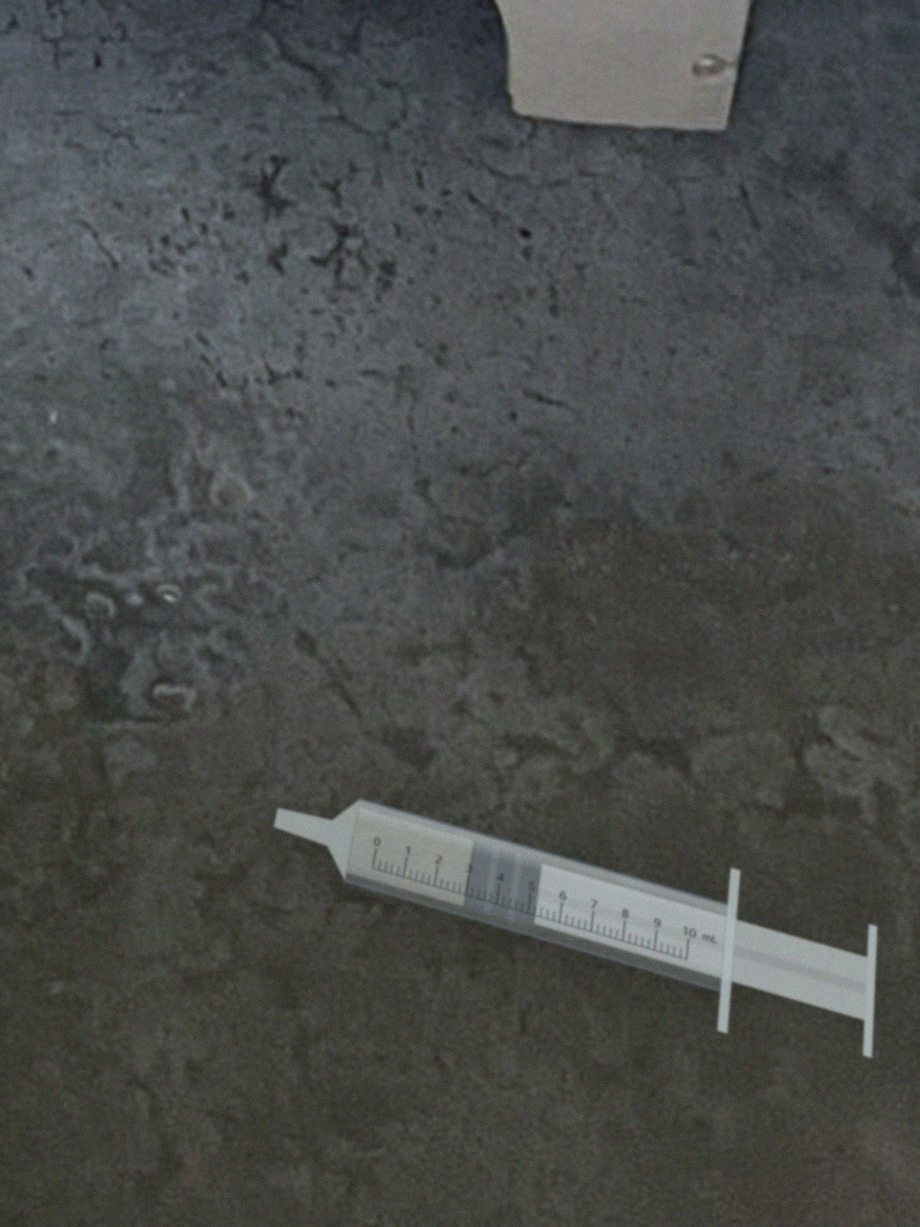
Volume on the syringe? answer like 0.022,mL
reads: 3,mL
